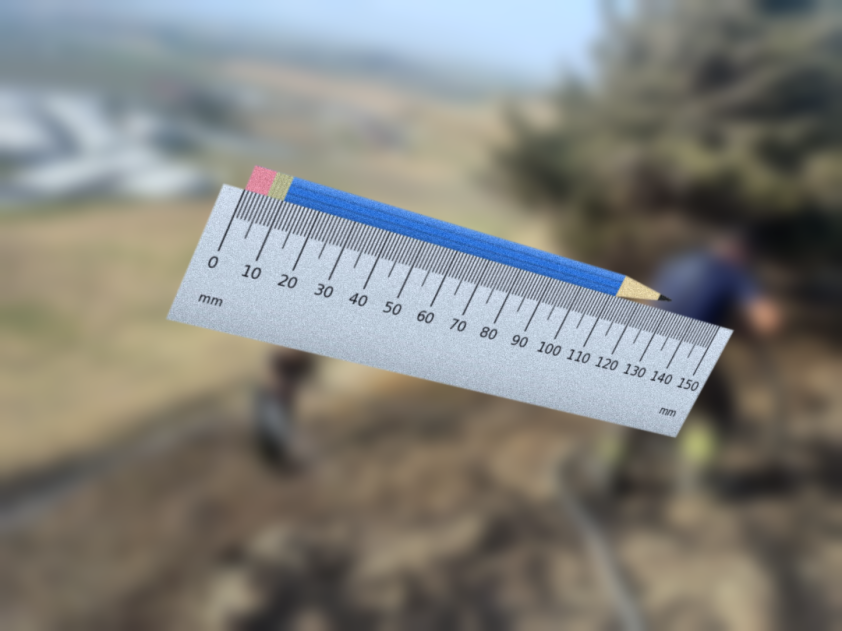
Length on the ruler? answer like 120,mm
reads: 130,mm
